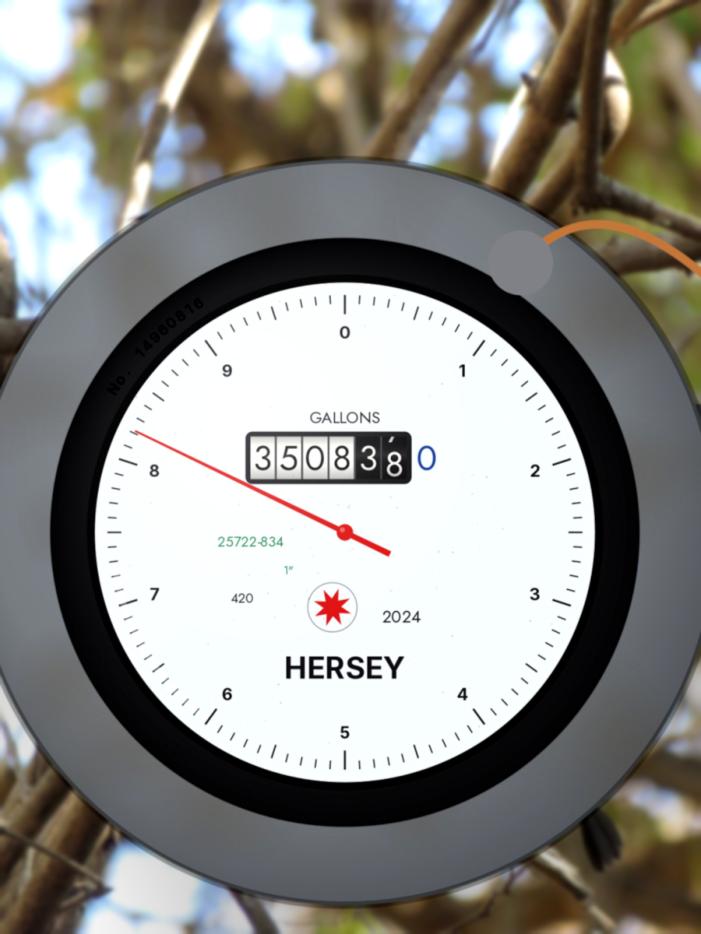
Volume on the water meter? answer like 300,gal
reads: 3508378.2,gal
